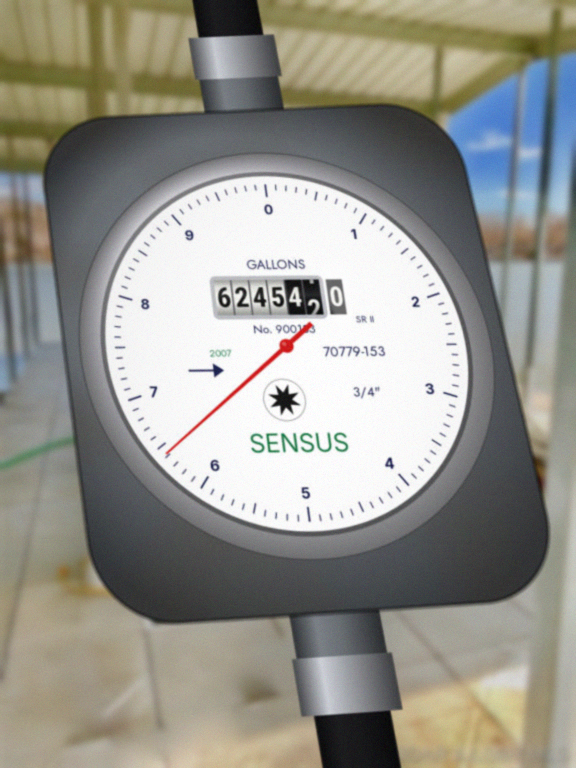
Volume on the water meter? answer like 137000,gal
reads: 6245416.4,gal
